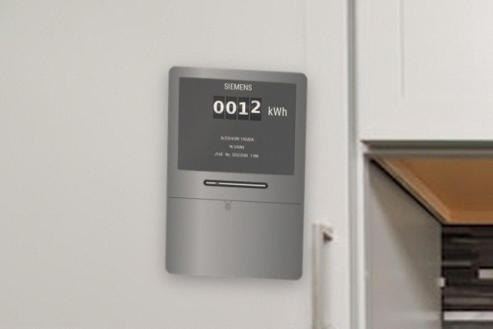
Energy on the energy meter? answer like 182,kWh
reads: 12,kWh
